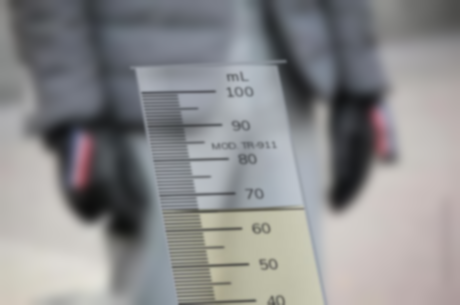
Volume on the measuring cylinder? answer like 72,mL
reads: 65,mL
